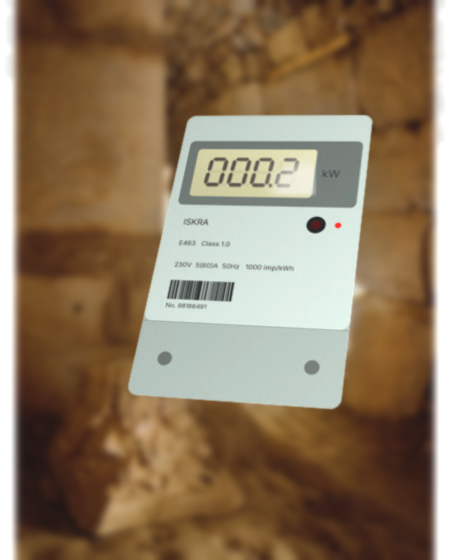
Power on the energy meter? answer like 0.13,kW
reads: 0.2,kW
